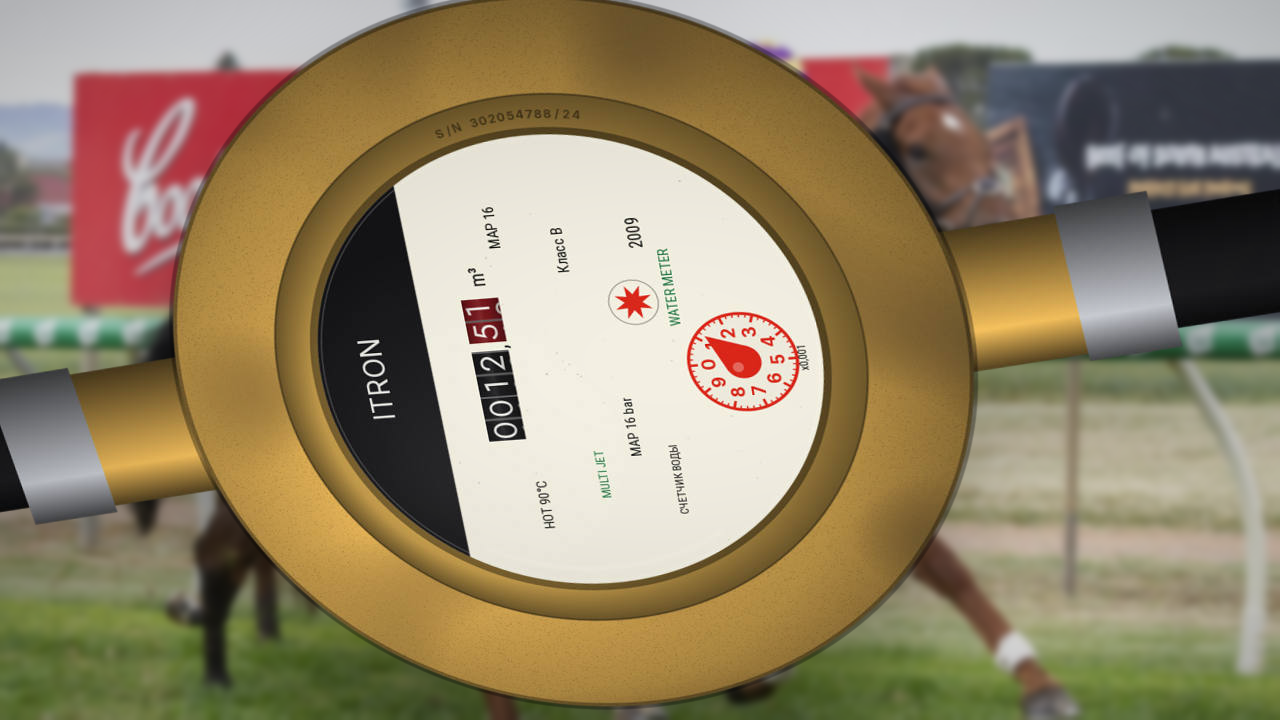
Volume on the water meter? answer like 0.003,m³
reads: 12.511,m³
